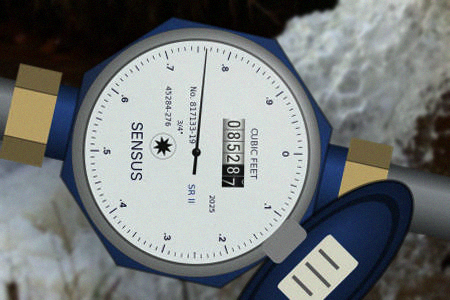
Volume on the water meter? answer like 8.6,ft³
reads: 85286.76,ft³
